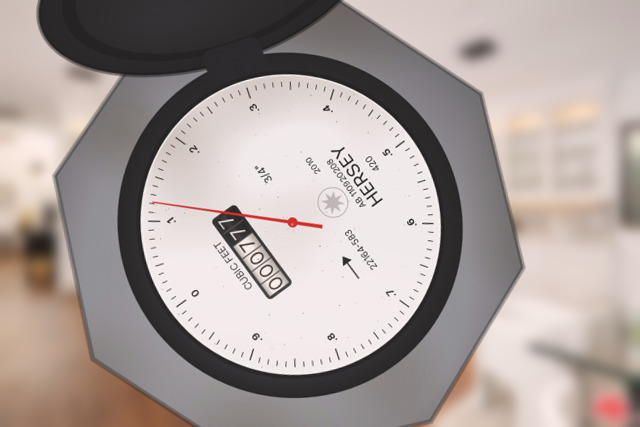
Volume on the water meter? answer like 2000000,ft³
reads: 777.12,ft³
